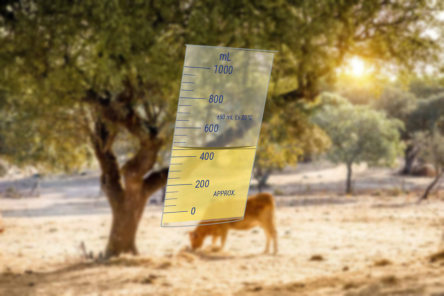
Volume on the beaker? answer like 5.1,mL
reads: 450,mL
